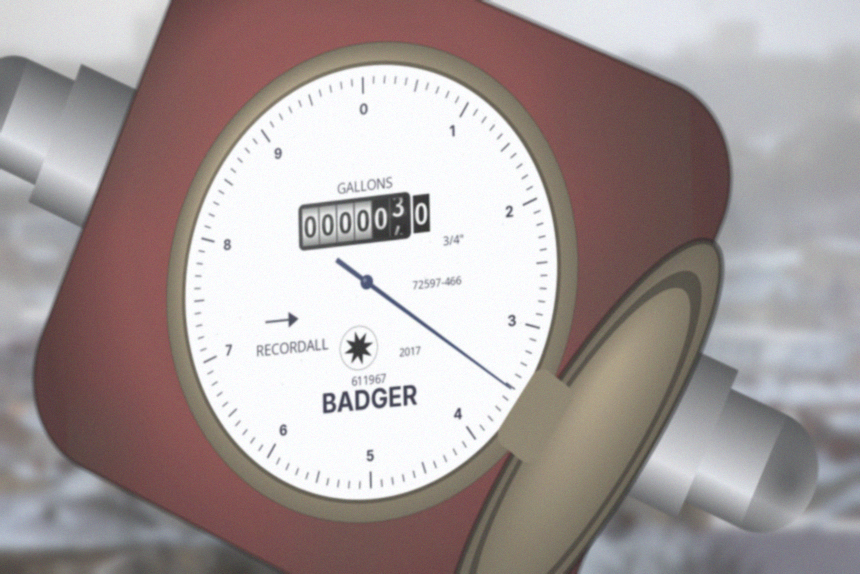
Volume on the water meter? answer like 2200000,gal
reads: 33.5,gal
